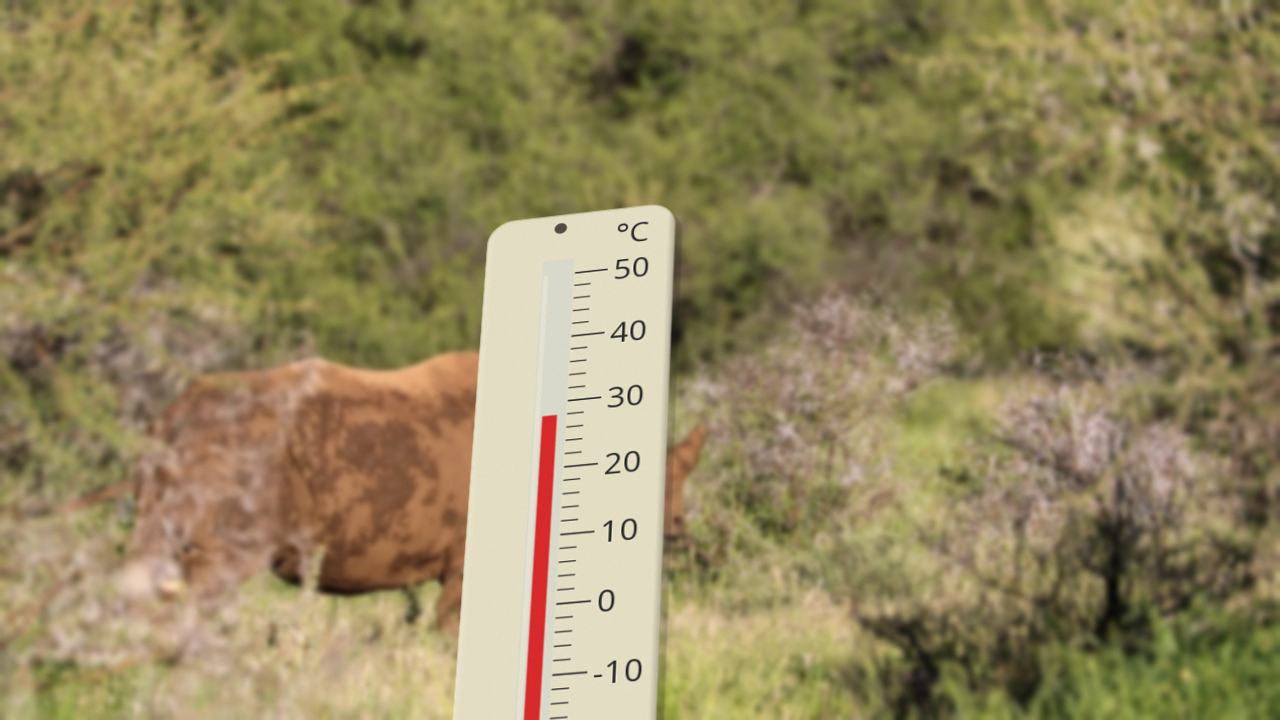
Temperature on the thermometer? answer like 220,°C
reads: 28,°C
